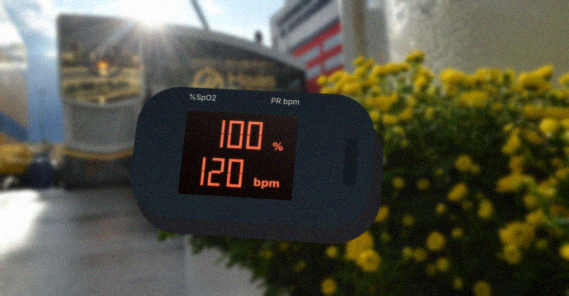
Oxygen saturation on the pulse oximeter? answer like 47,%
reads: 100,%
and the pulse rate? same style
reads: 120,bpm
